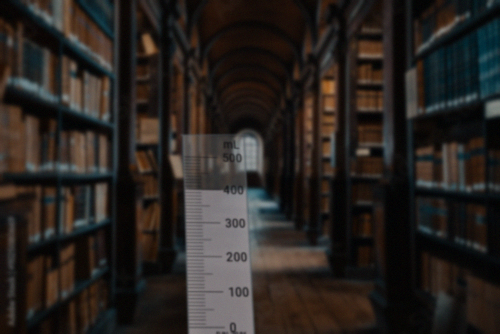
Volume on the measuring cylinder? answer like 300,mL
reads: 400,mL
